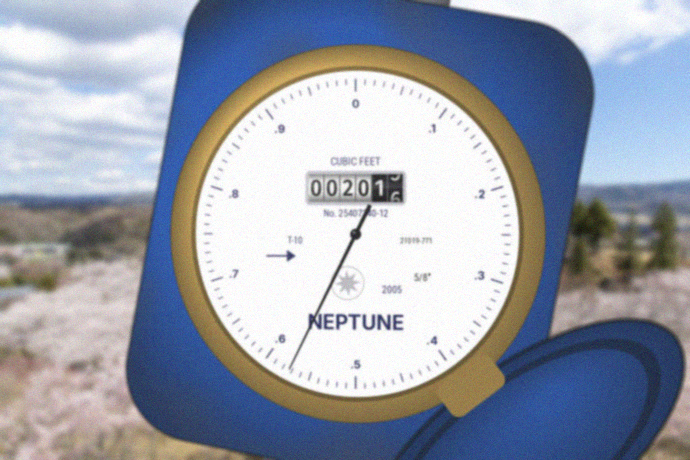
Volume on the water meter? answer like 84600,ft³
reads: 2015.57,ft³
